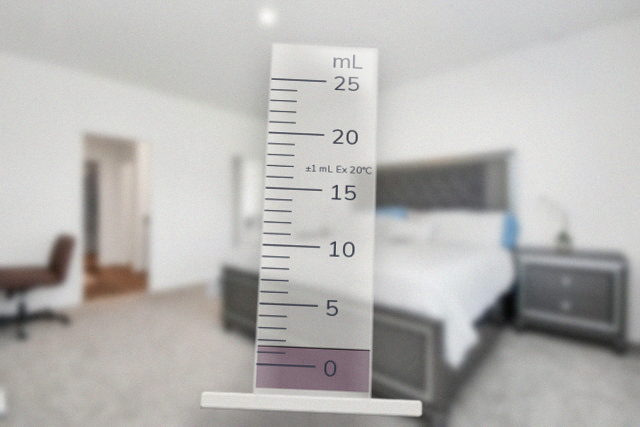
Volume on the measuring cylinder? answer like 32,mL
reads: 1.5,mL
